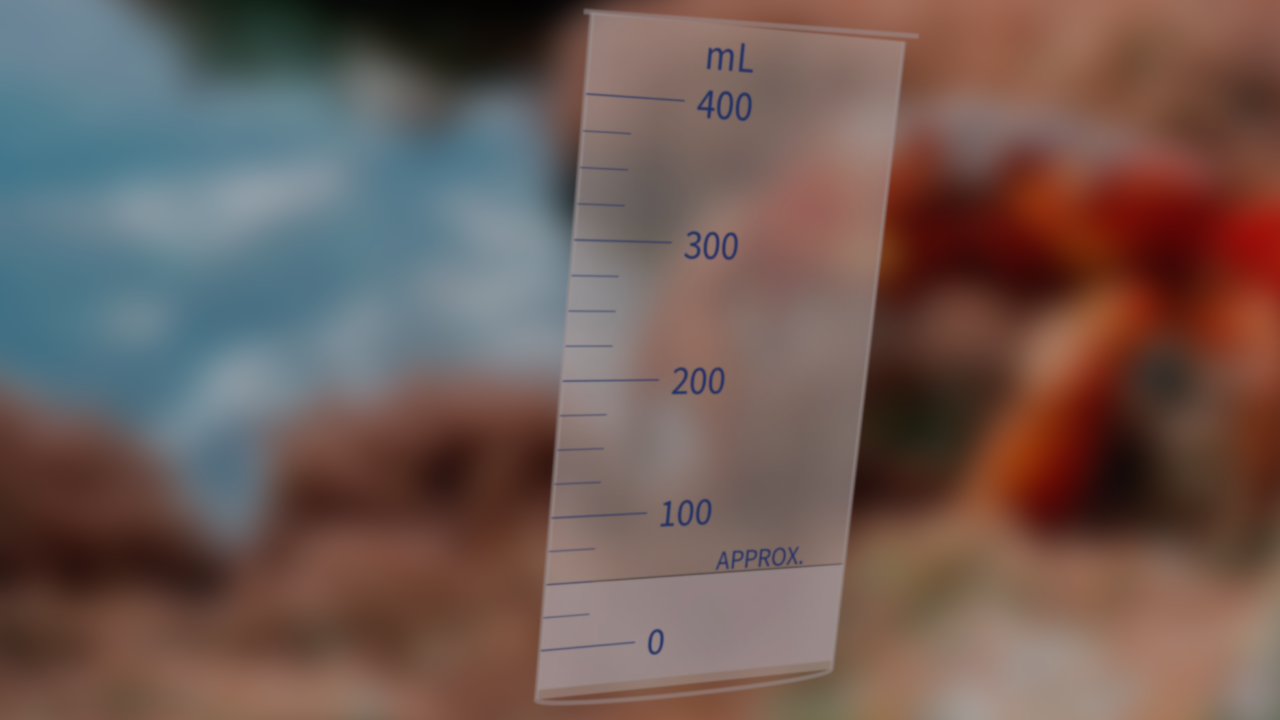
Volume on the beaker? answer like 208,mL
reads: 50,mL
